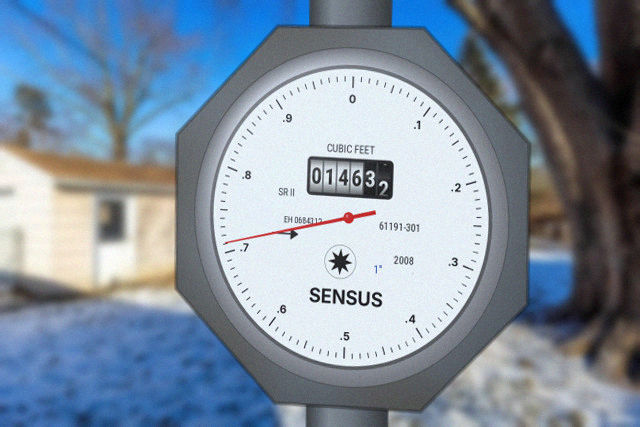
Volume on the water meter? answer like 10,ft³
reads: 14631.71,ft³
